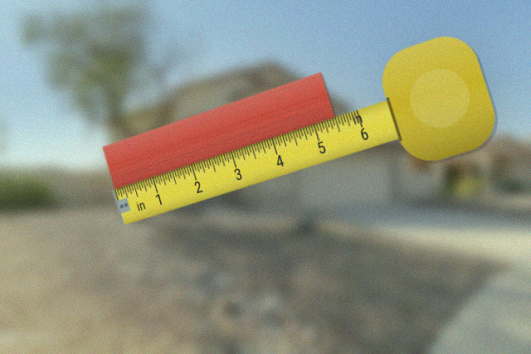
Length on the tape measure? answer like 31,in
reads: 5.5,in
